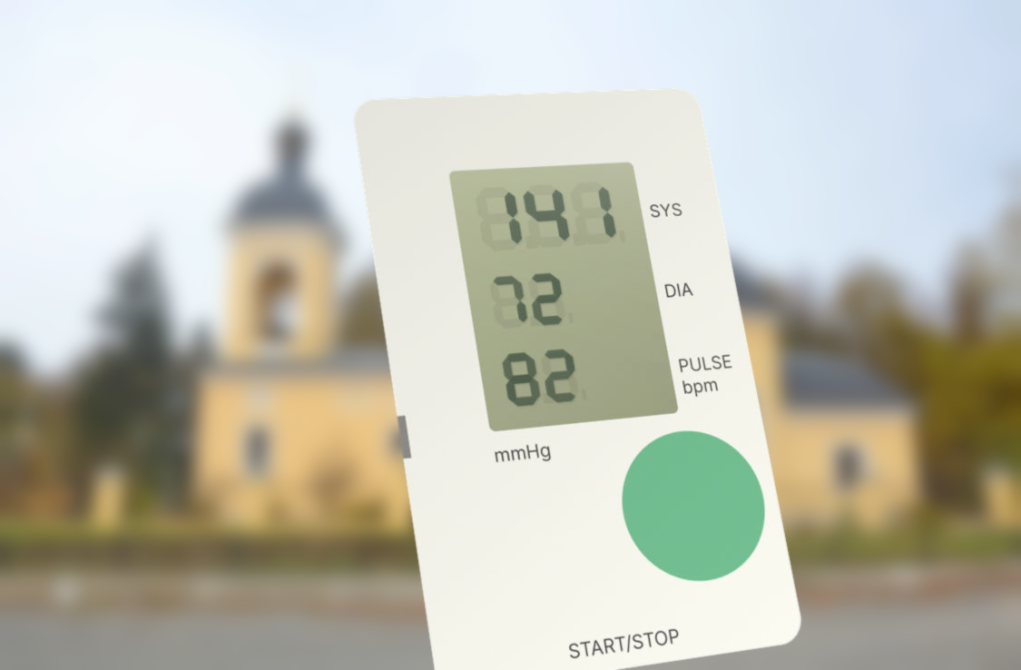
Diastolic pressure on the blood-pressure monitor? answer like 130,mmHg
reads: 72,mmHg
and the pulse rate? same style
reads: 82,bpm
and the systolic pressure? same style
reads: 141,mmHg
